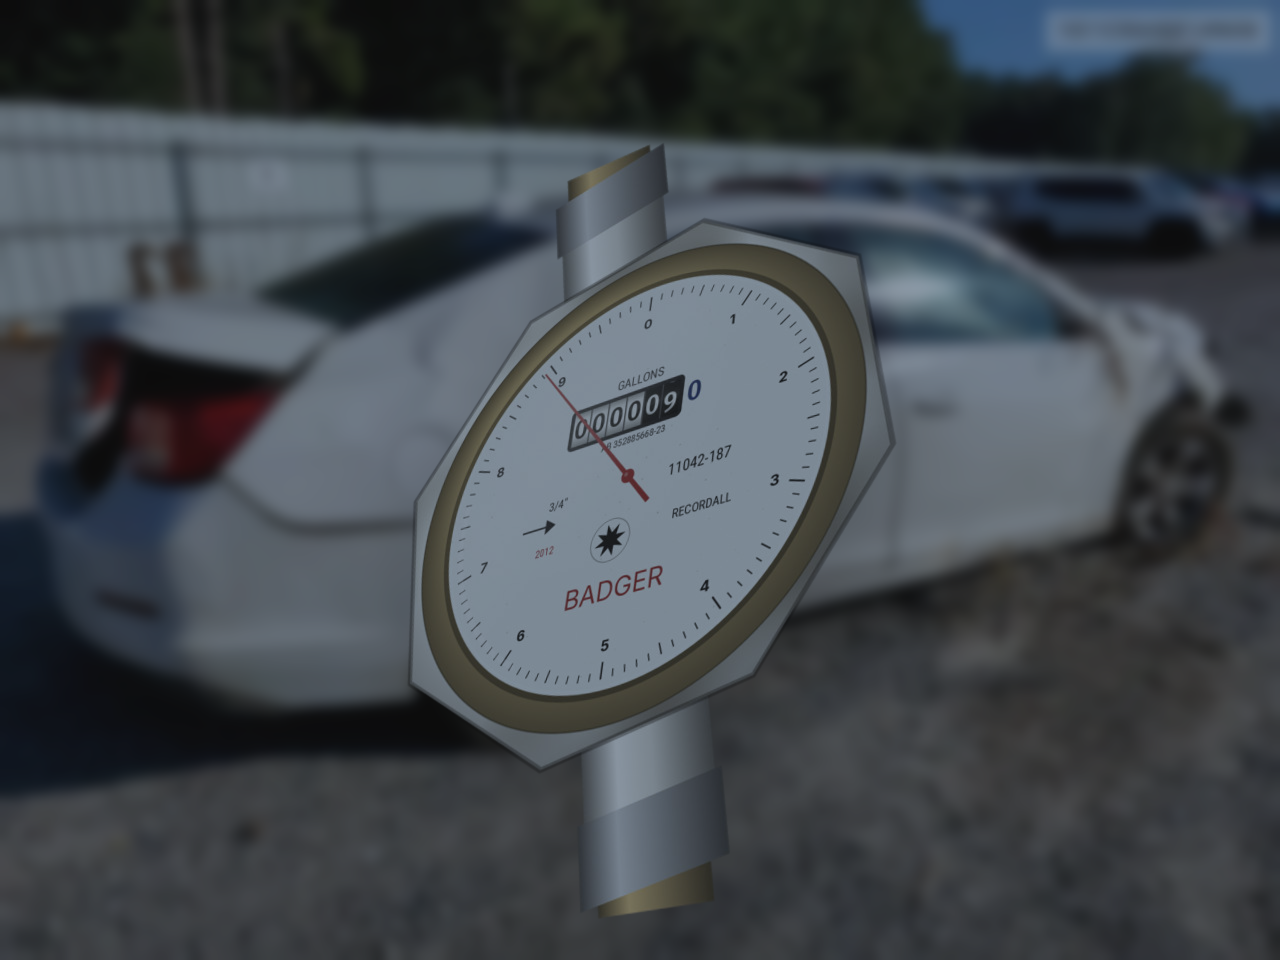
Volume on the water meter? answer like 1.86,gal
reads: 88.9,gal
